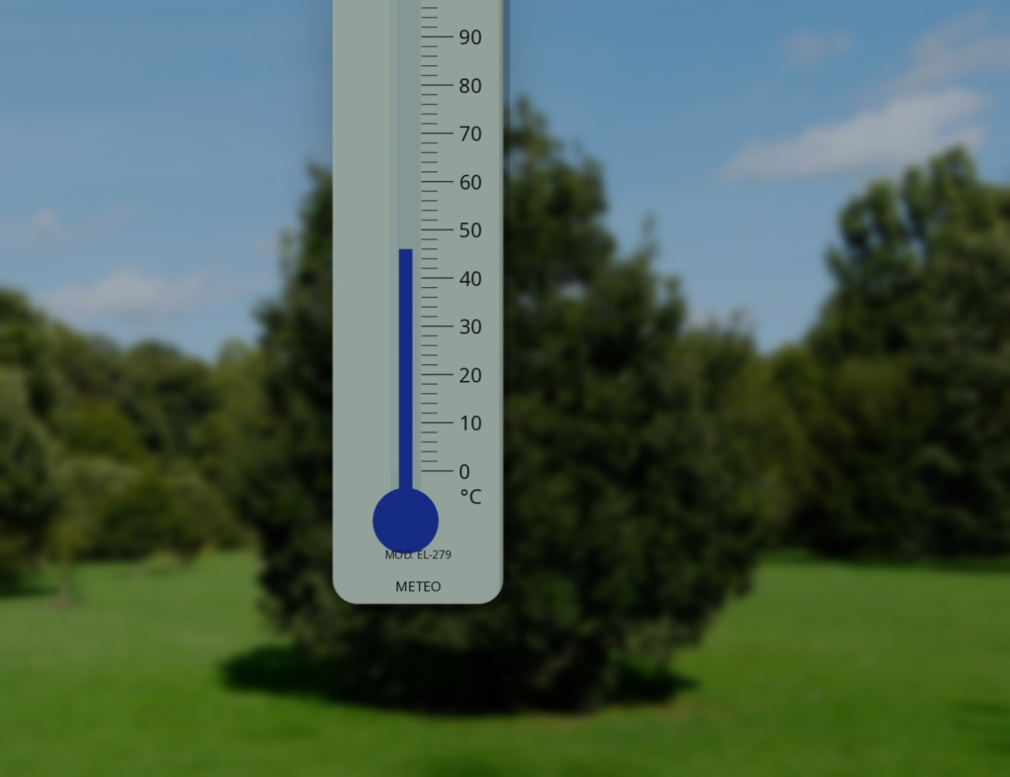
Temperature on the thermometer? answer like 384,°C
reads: 46,°C
